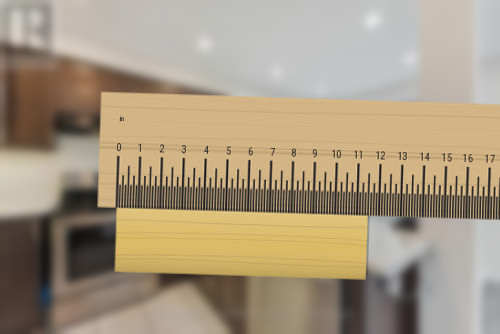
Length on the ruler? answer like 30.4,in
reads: 11.5,in
